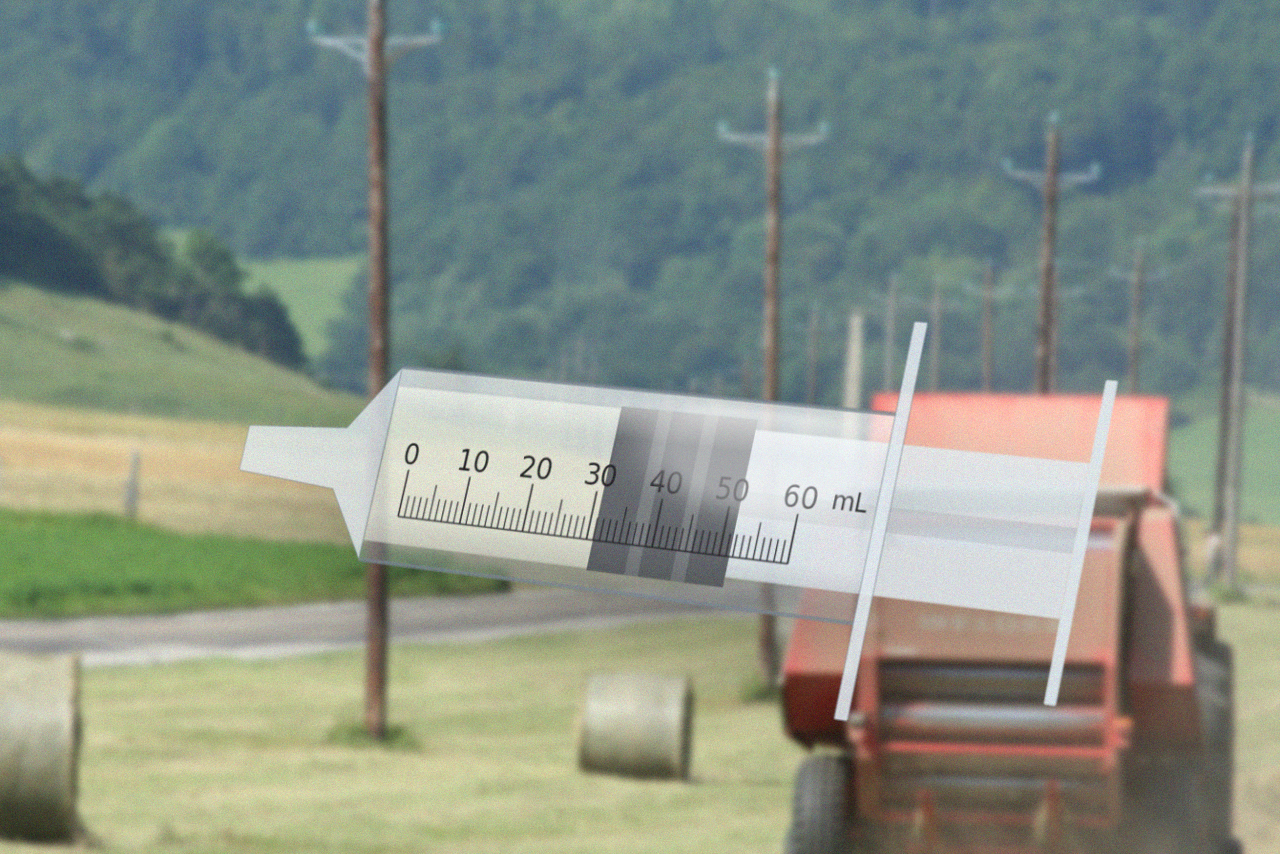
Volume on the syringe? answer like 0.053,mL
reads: 31,mL
